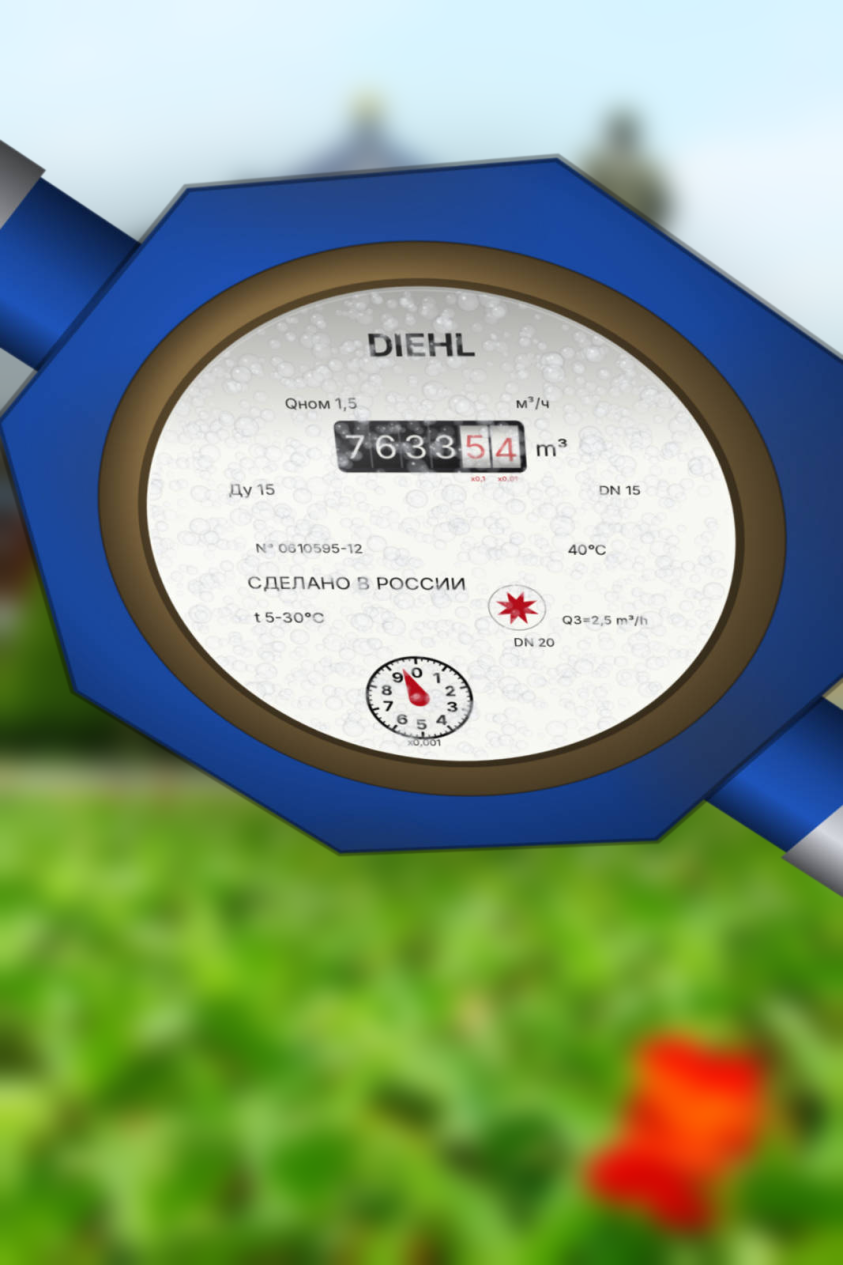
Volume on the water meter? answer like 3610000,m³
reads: 7633.539,m³
